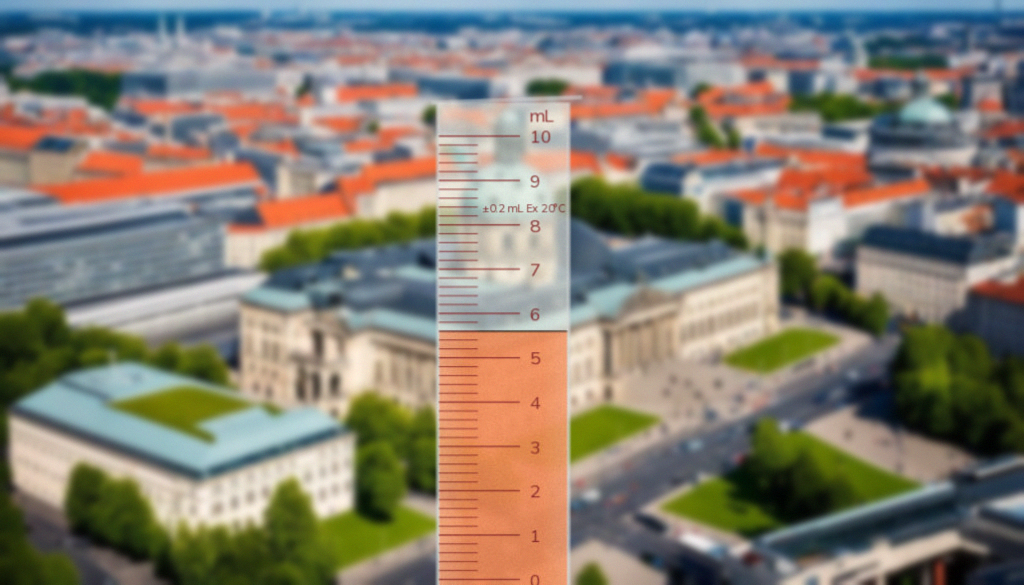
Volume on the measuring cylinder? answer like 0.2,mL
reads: 5.6,mL
